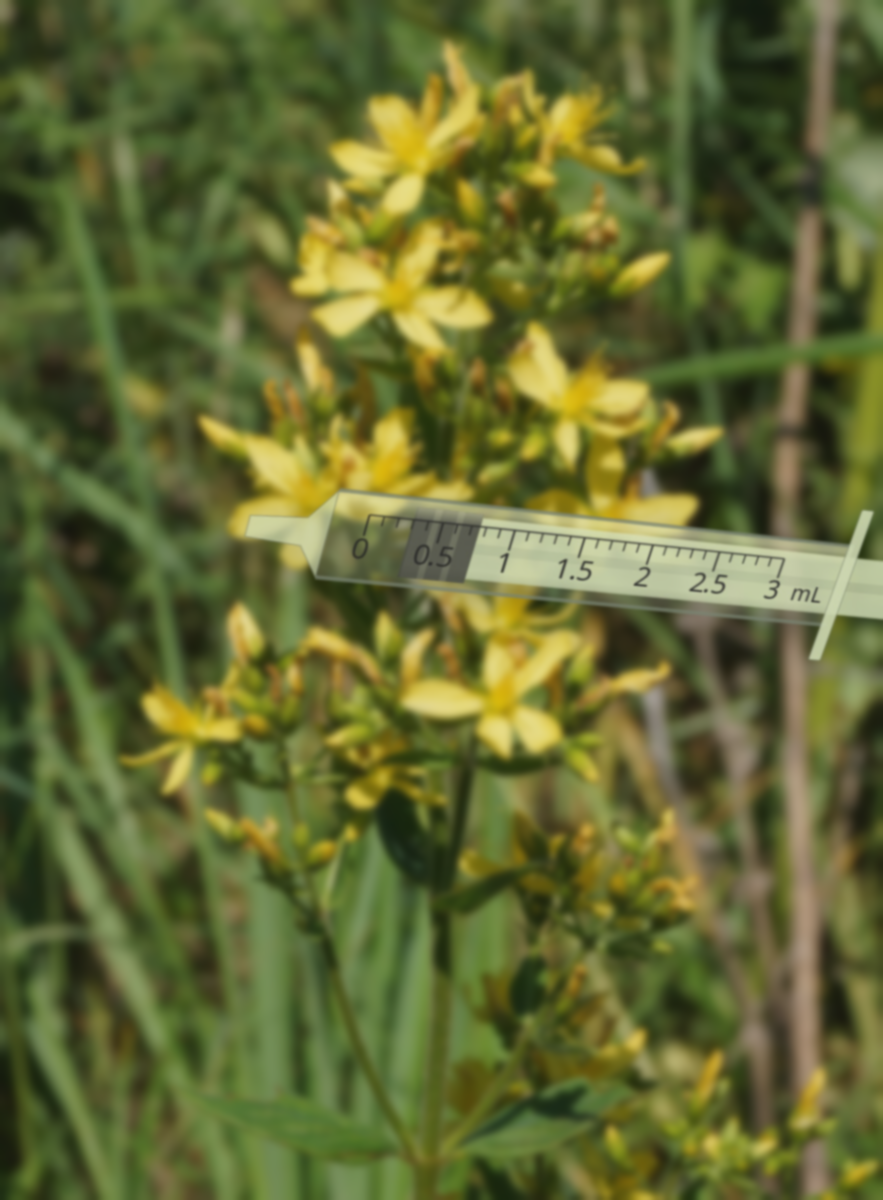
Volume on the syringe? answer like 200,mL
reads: 0.3,mL
